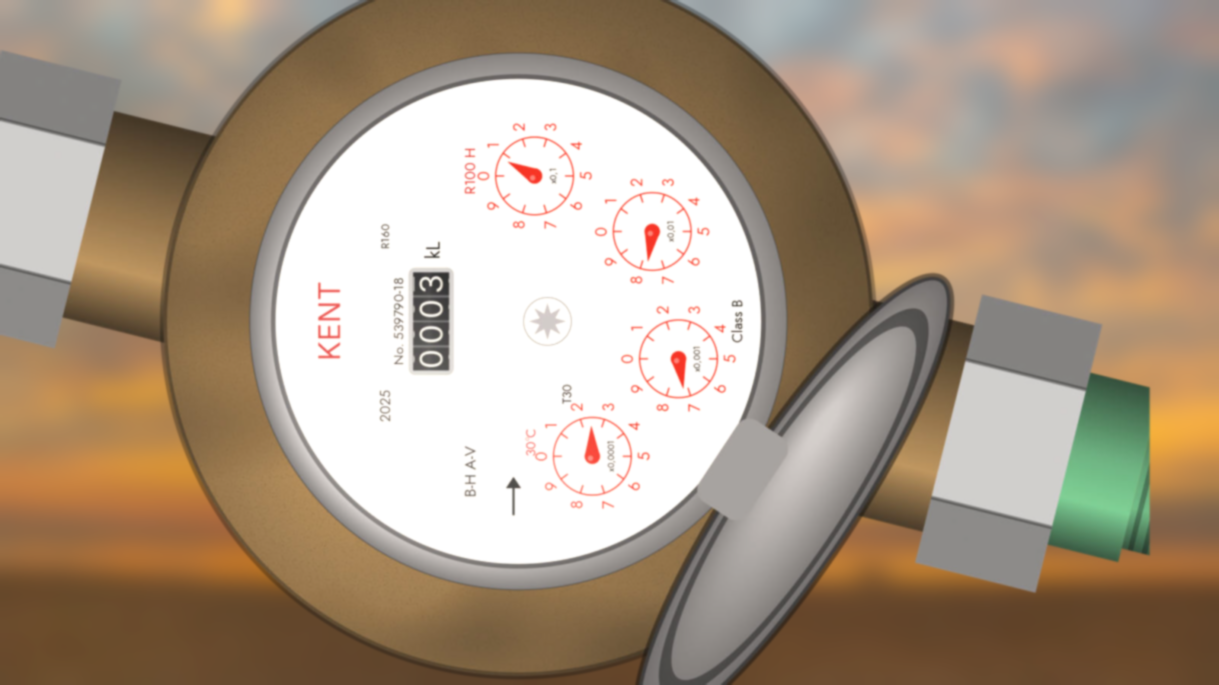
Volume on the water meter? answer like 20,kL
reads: 3.0772,kL
